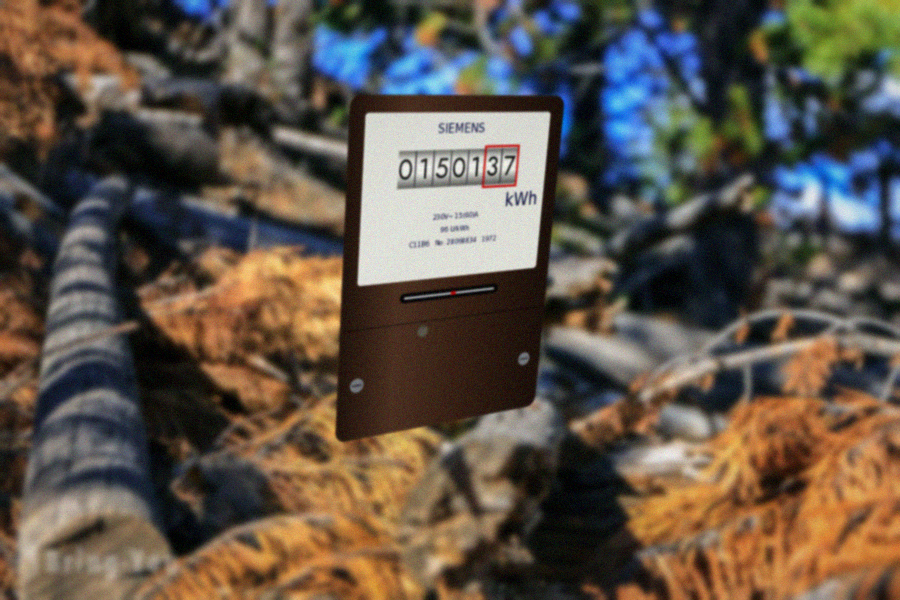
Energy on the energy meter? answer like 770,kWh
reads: 1501.37,kWh
